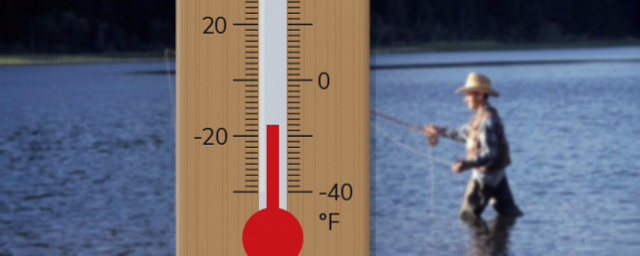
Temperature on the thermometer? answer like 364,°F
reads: -16,°F
